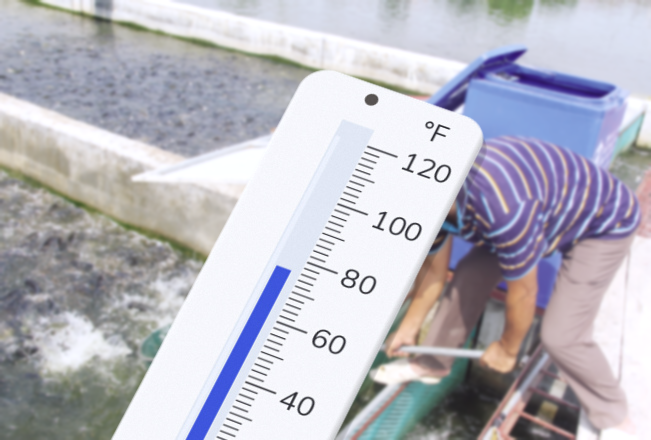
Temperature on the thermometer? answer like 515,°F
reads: 76,°F
